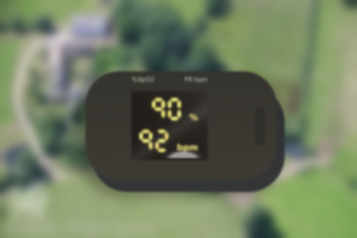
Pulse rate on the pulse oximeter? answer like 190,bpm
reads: 92,bpm
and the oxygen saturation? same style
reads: 90,%
